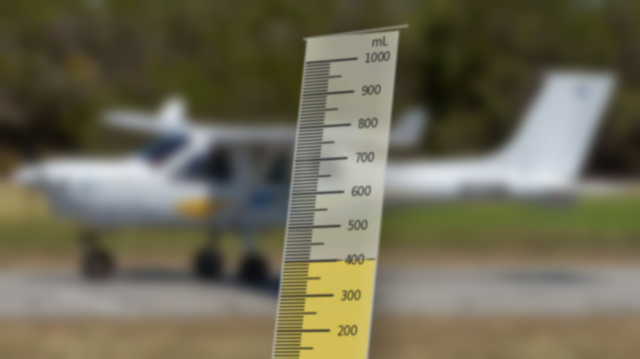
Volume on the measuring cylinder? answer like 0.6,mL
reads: 400,mL
